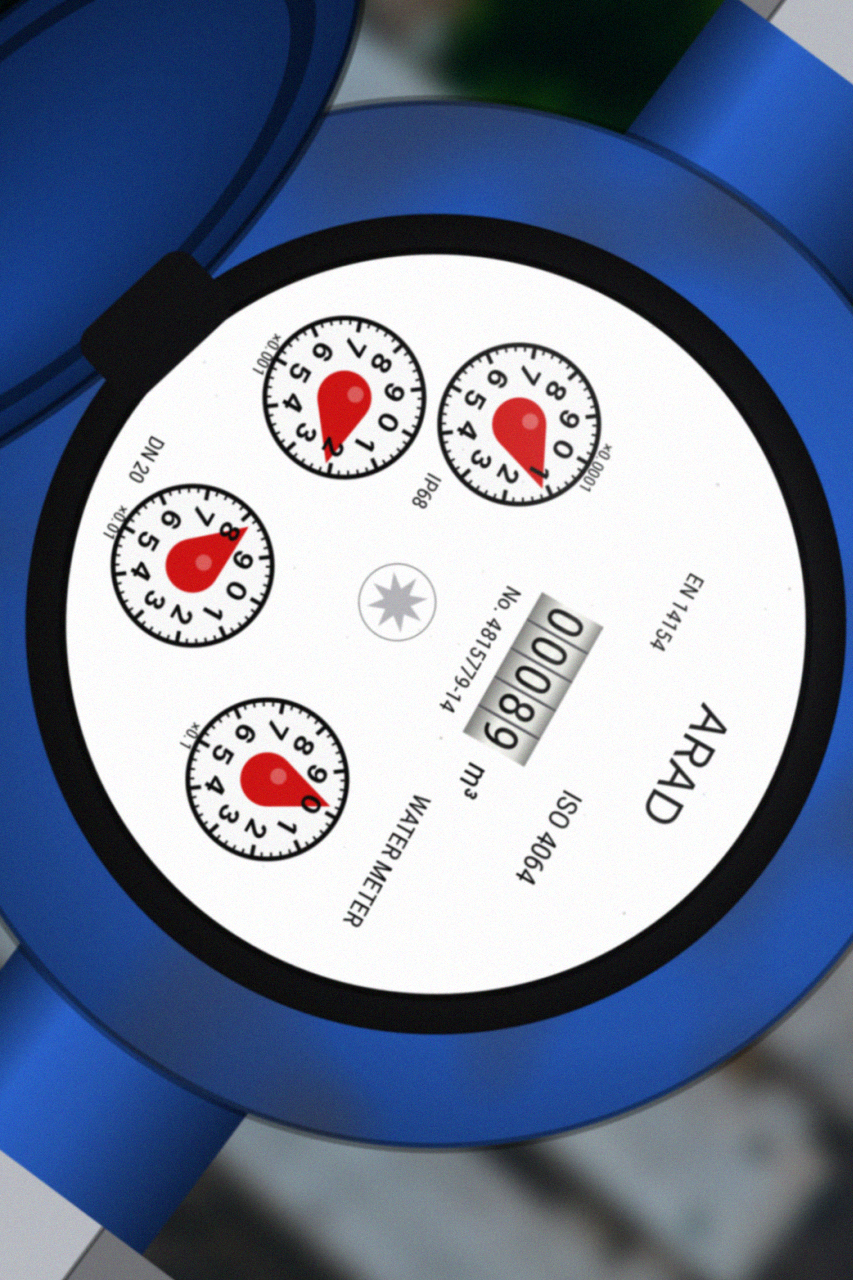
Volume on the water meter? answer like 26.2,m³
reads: 88.9821,m³
